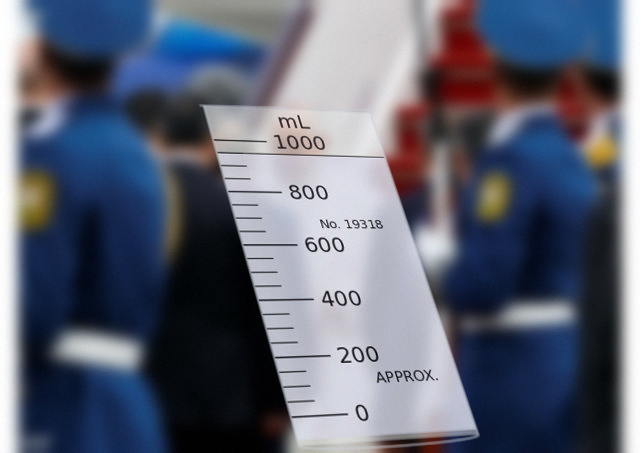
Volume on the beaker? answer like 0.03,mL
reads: 950,mL
